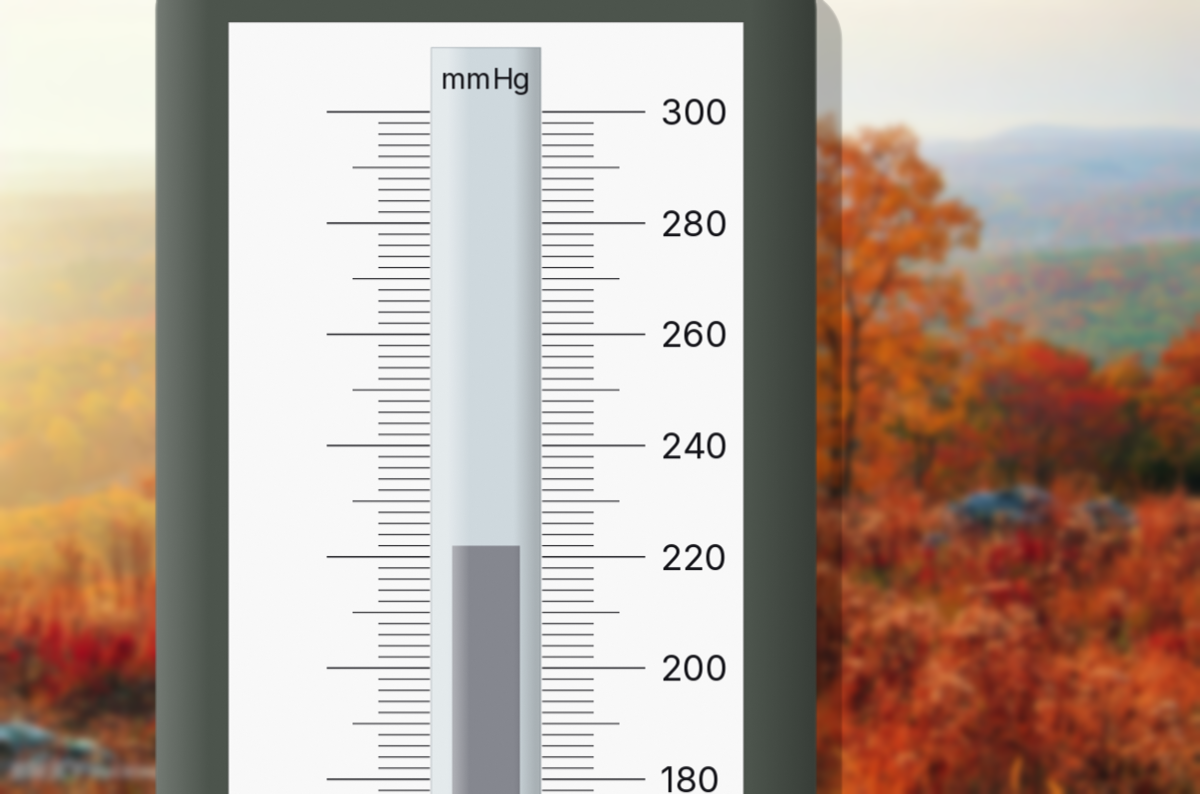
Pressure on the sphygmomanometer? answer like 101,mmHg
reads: 222,mmHg
